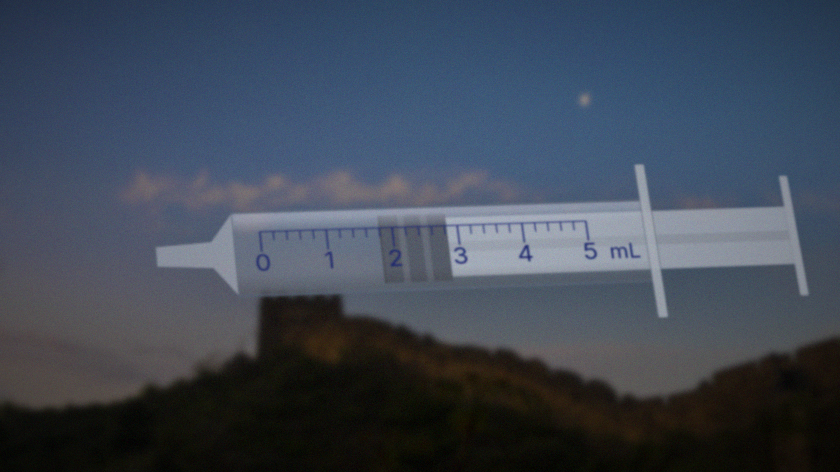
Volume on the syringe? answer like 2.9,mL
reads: 1.8,mL
